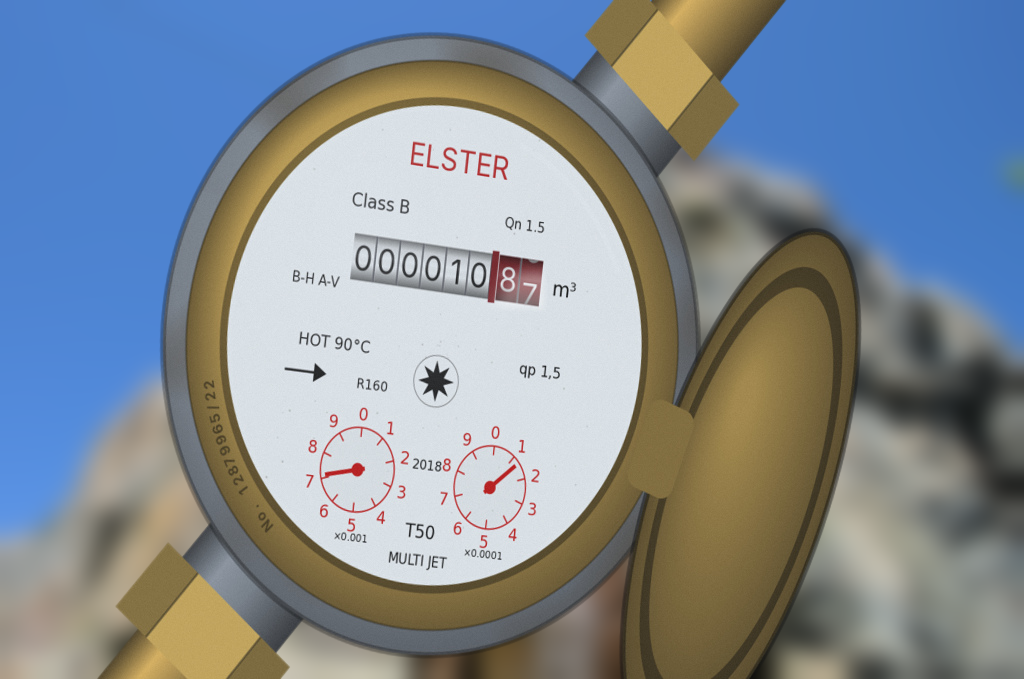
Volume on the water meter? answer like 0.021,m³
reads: 10.8671,m³
